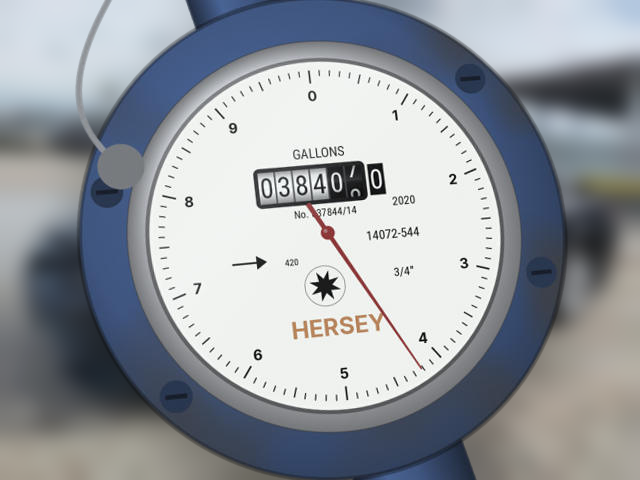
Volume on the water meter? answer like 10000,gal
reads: 384074.2,gal
